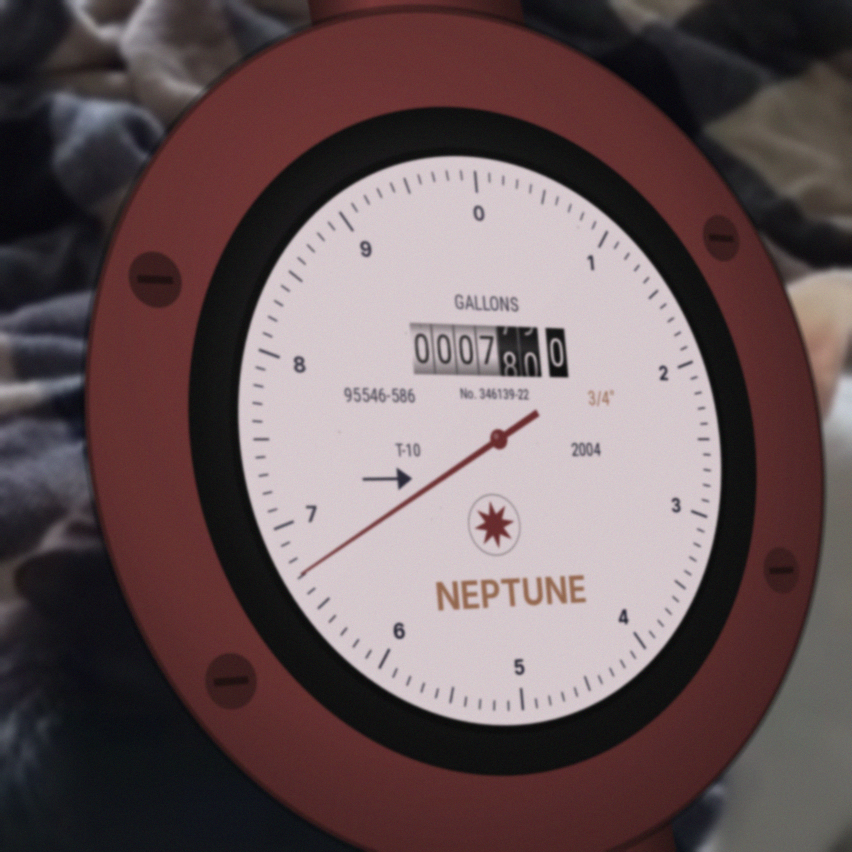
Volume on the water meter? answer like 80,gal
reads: 7796.7,gal
